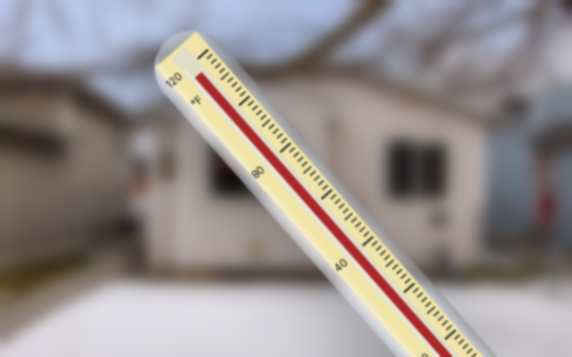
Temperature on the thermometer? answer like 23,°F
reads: 116,°F
